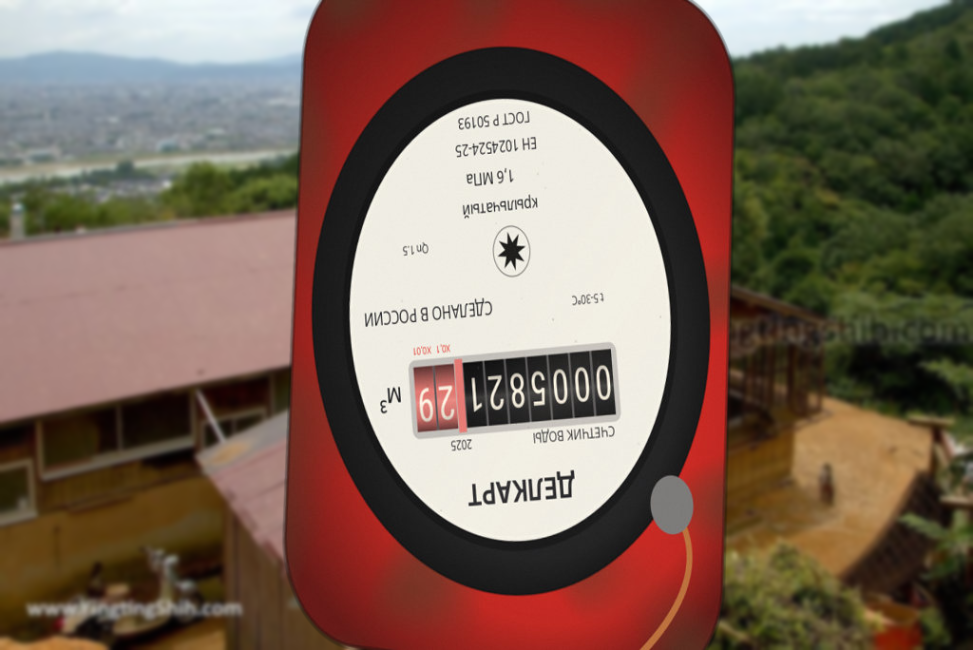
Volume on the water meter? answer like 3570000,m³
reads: 5821.29,m³
